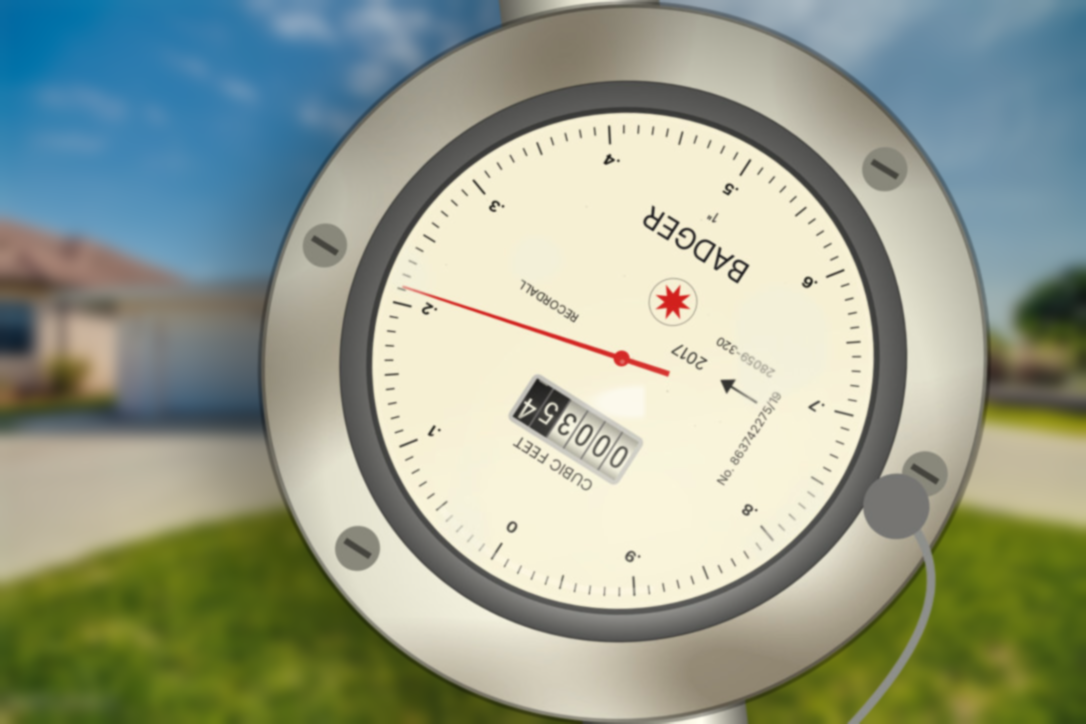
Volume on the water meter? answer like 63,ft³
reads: 354.21,ft³
